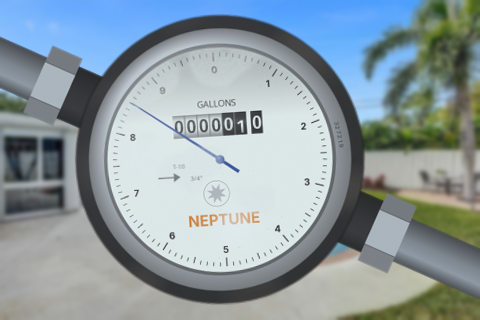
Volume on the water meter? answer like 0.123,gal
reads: 8.5,gal
